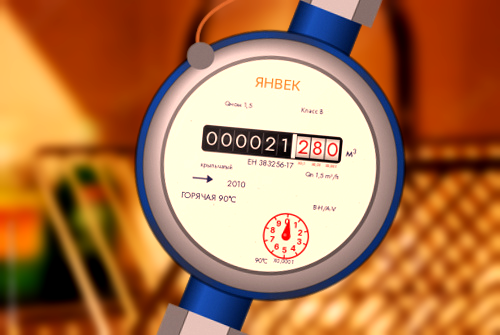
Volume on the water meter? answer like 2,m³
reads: 21.2800,m³
